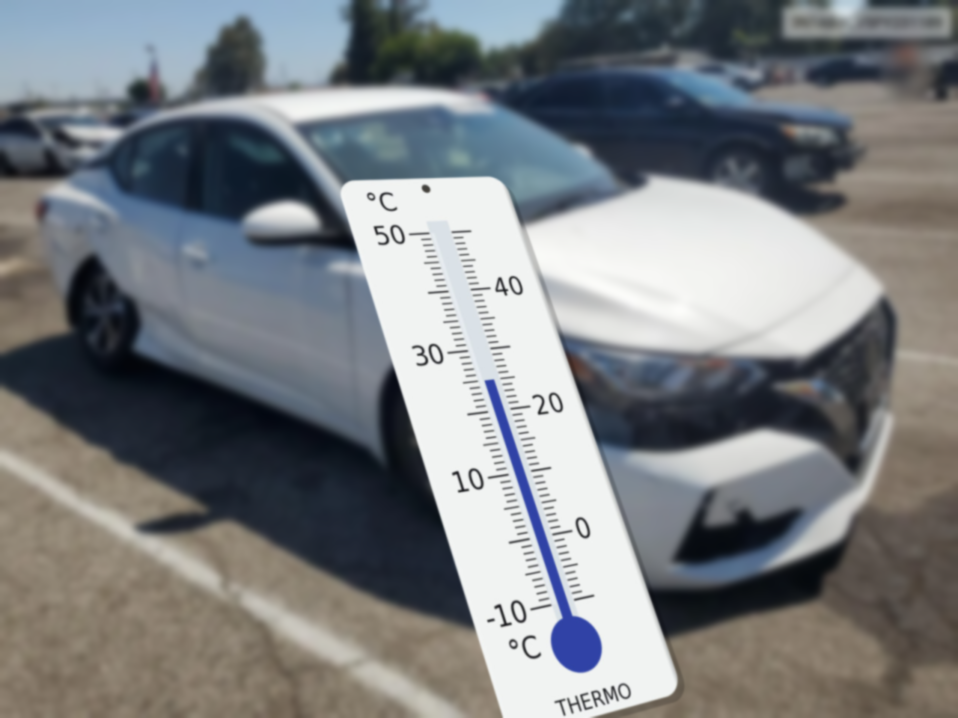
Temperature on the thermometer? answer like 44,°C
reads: 25,°C
